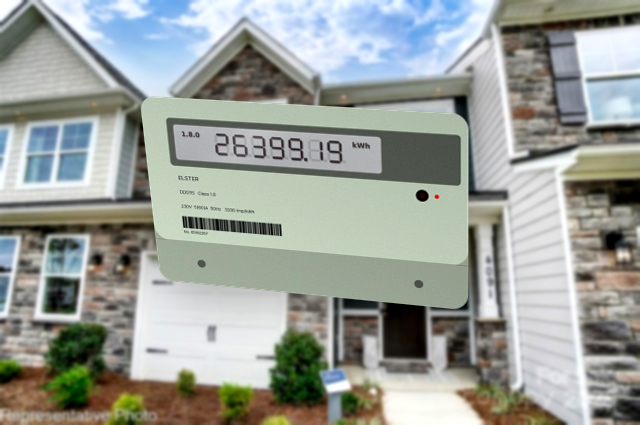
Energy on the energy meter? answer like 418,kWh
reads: 26399.19,kWh
